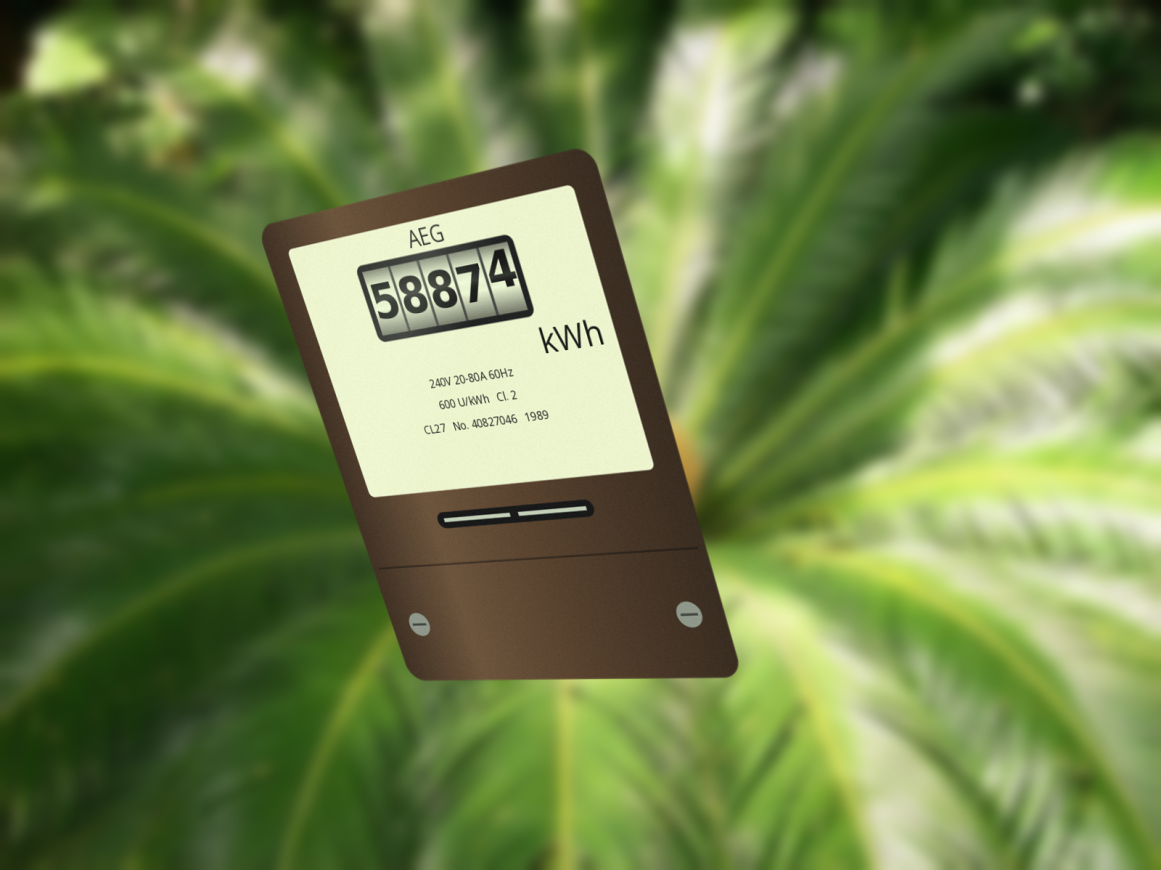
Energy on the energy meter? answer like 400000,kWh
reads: 58874,kWh
